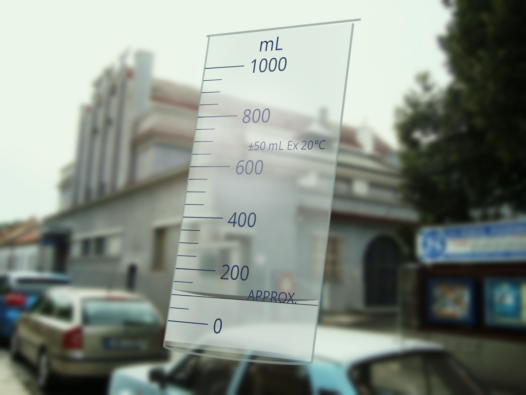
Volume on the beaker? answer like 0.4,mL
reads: 100,mL
